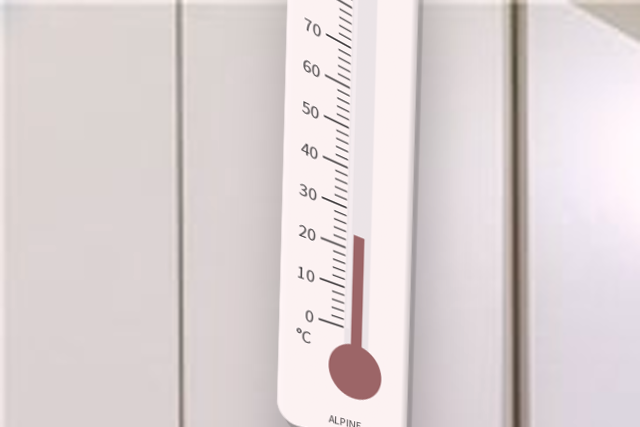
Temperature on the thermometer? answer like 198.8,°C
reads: 24,°C
